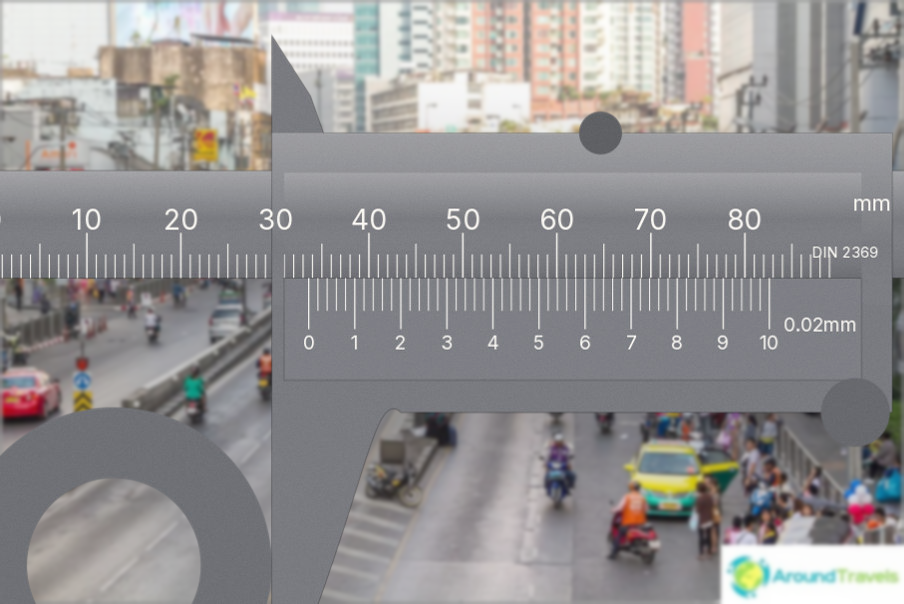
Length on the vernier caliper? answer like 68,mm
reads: 33.6,mm
